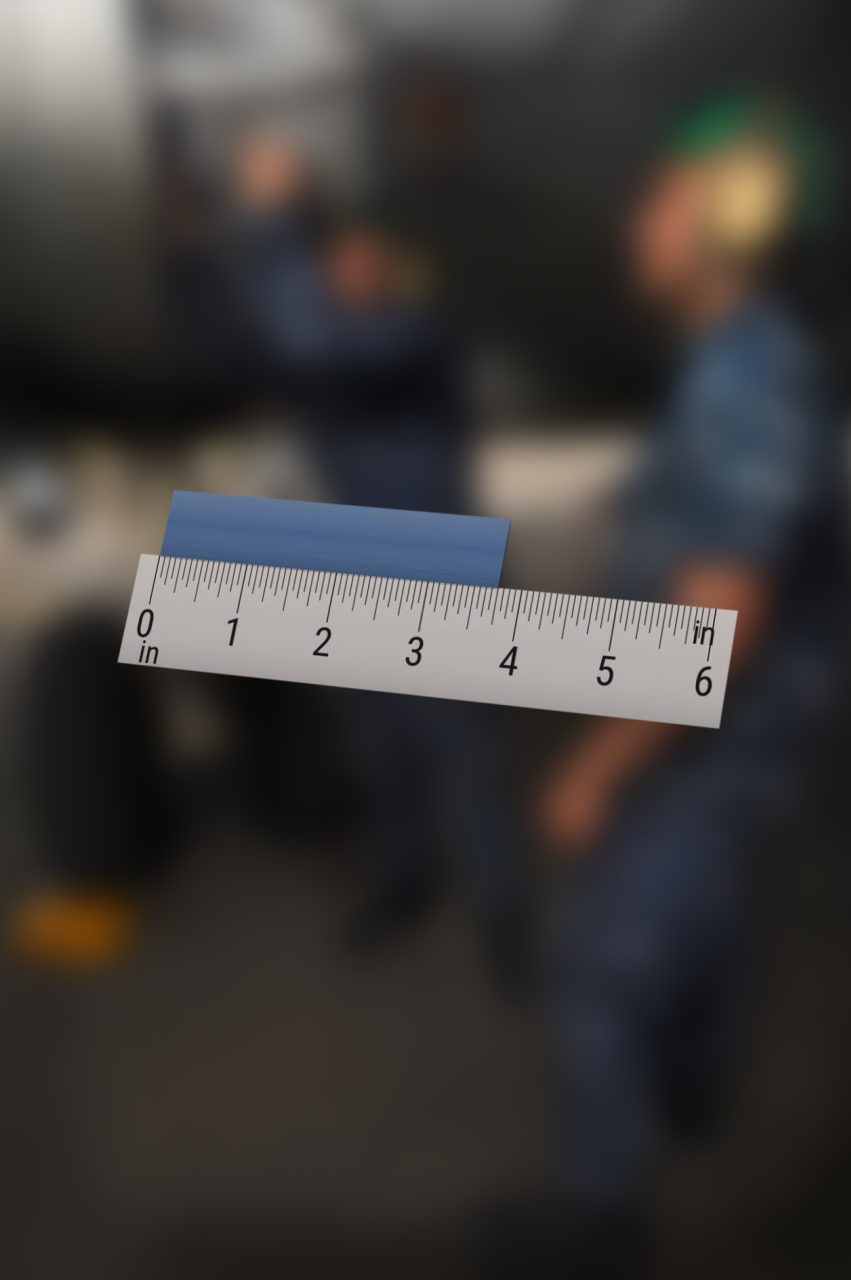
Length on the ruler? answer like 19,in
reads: 3.75,in
